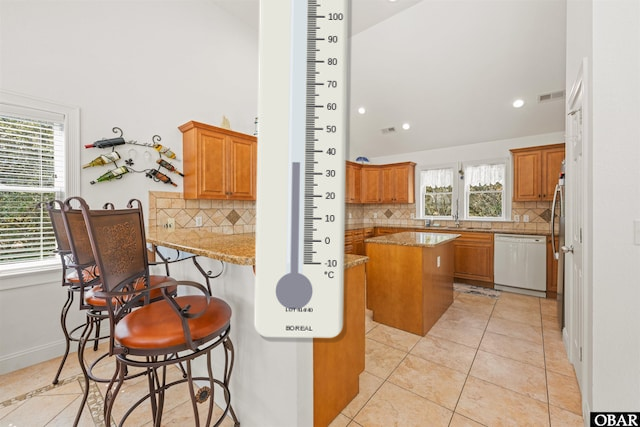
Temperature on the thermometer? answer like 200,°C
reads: 35,°C
